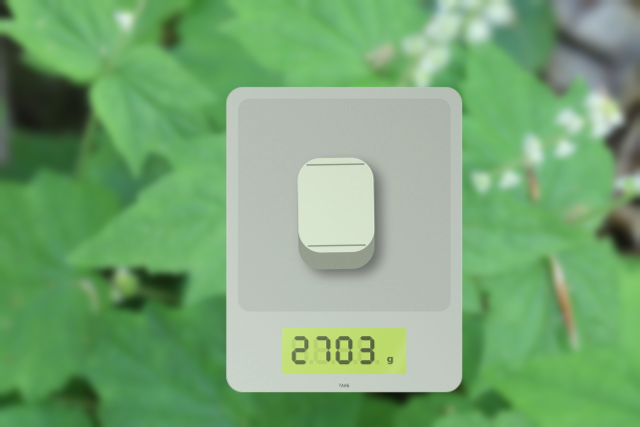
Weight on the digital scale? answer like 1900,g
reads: 2703,g
